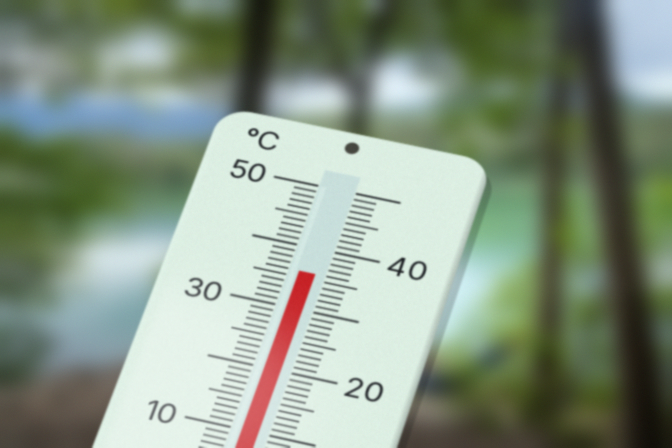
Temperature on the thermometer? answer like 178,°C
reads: 36,°C
